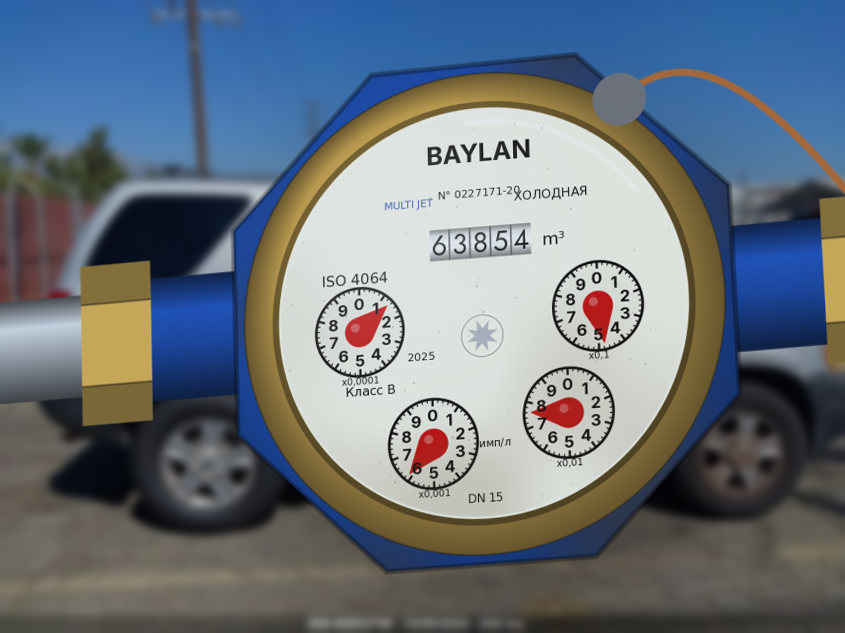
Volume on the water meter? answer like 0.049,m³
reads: 63854.4761,m³
